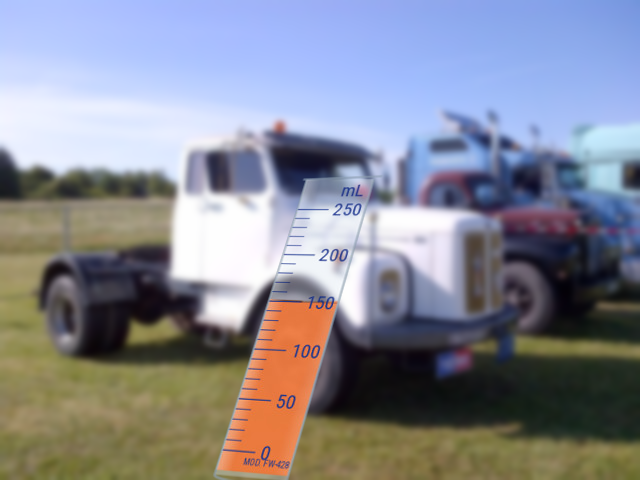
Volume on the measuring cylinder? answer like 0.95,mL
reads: 150,mL
